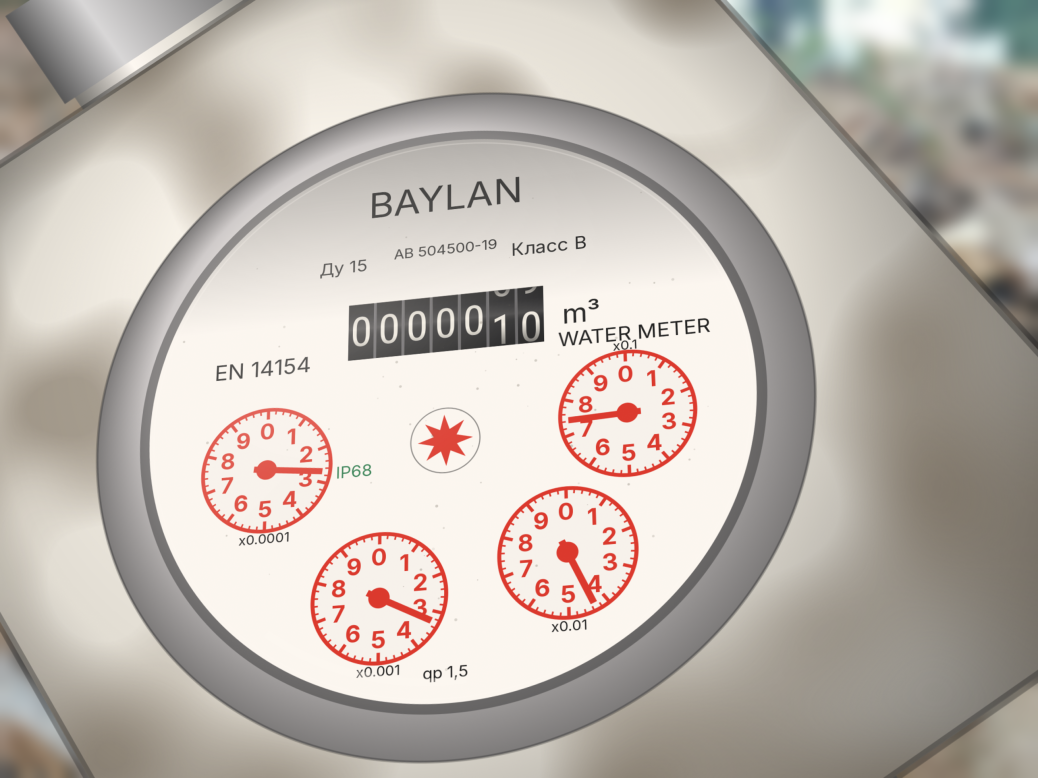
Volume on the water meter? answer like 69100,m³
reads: 9.7432,m³
